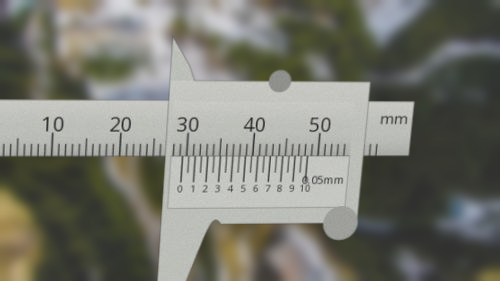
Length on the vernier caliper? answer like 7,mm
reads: 29.4,mm
